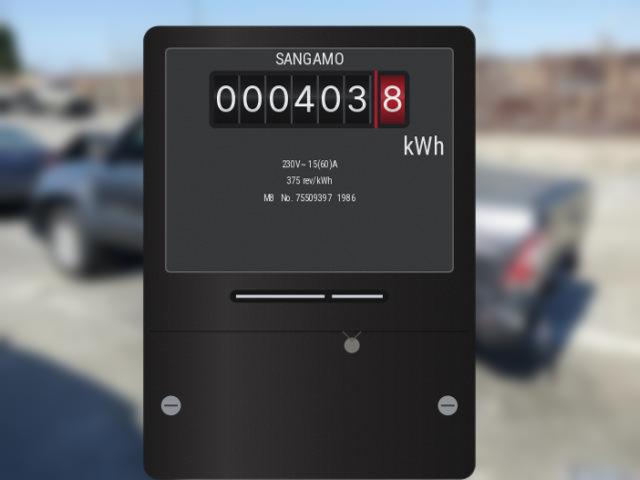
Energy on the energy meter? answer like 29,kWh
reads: 403.8,kWh
